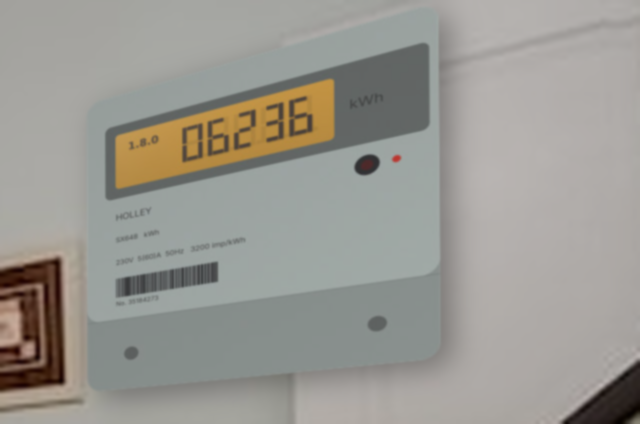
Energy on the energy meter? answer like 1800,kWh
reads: 6236,kWh
